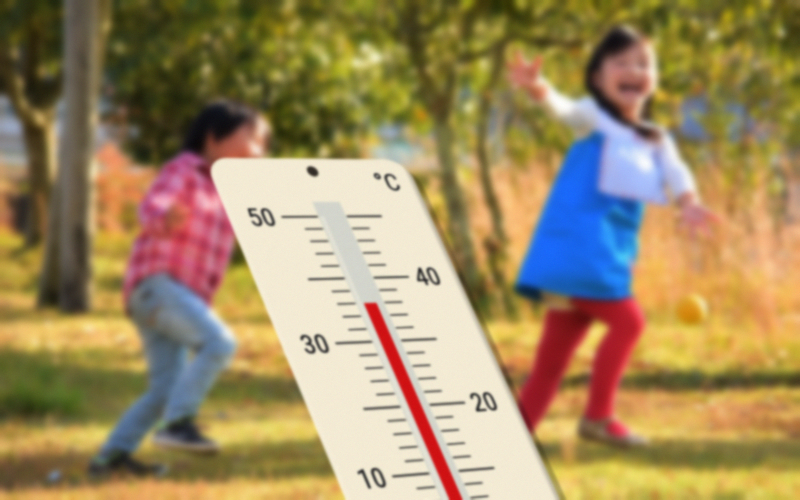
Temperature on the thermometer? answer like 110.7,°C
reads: 36,°C
